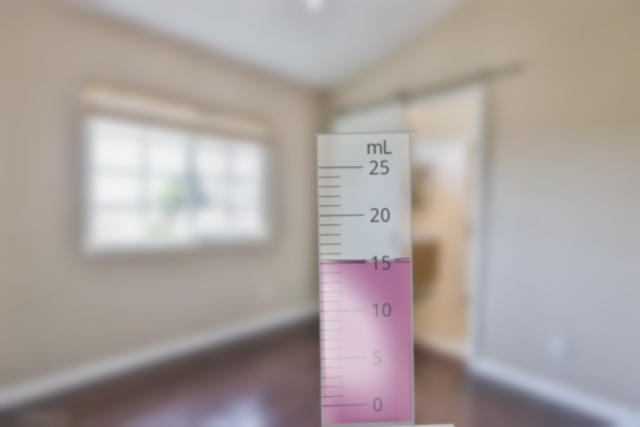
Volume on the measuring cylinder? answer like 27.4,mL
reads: 15,mL
